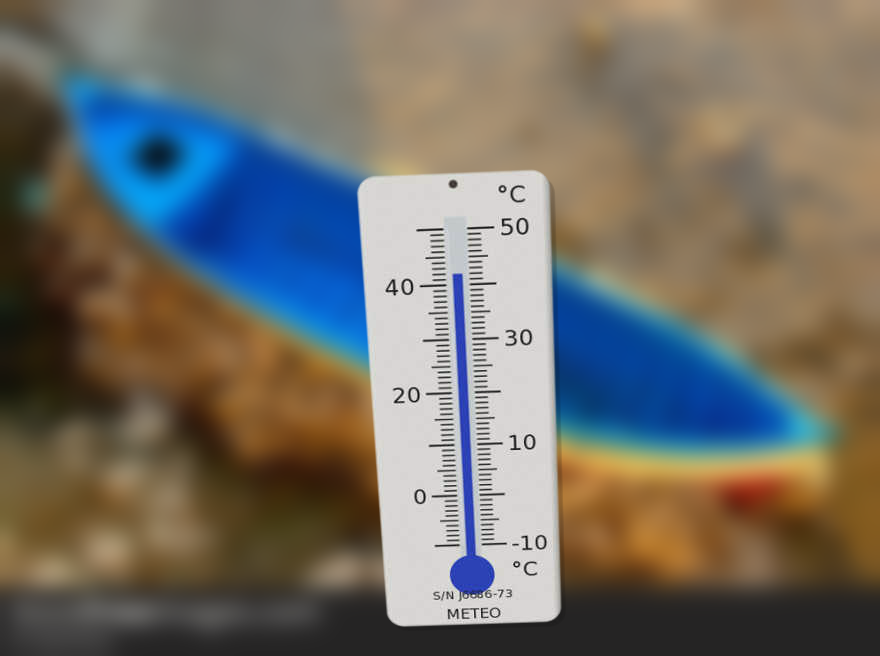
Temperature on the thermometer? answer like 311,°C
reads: 42,°C
